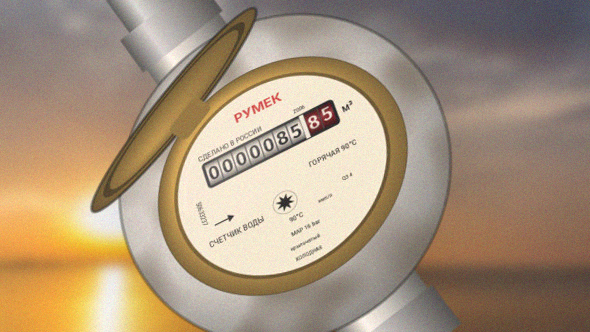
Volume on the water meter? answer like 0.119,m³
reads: 85.85,m³
